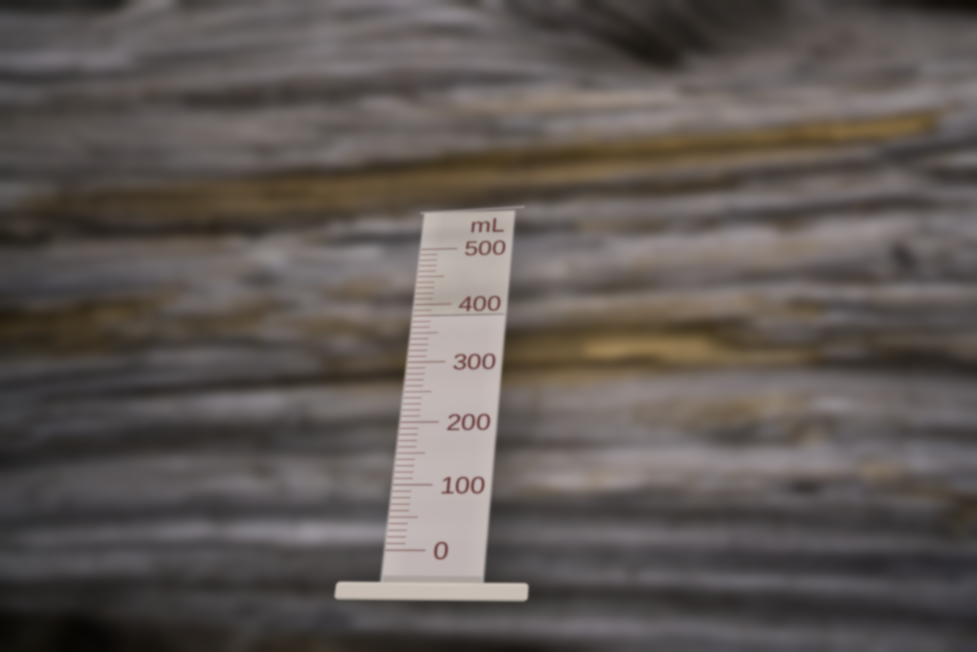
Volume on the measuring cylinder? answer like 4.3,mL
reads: 380,mL
